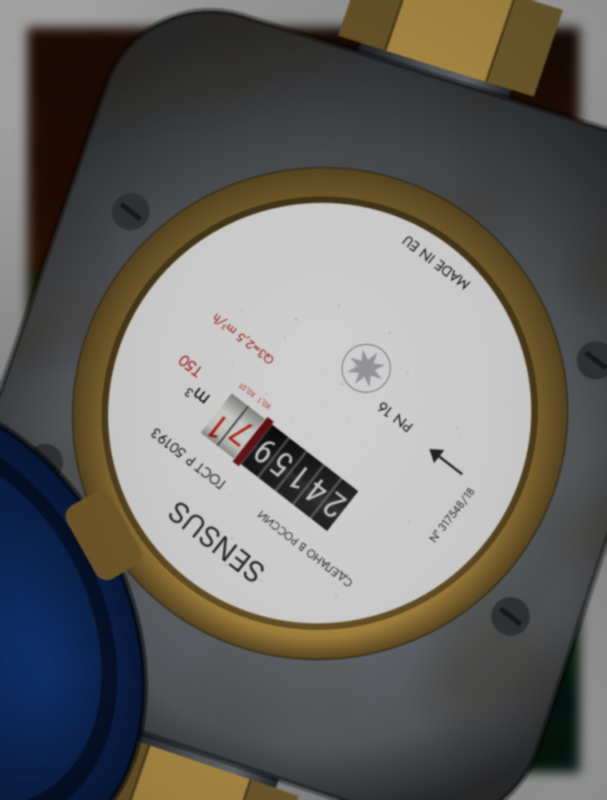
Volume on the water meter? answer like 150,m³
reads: 24159.71,m³
